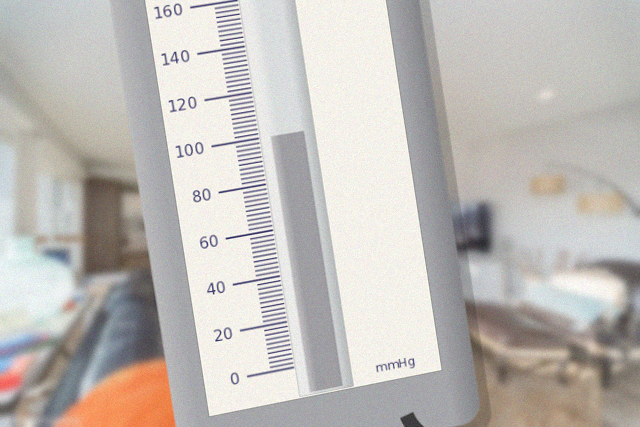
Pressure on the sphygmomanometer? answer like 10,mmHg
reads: 100,mmHg
